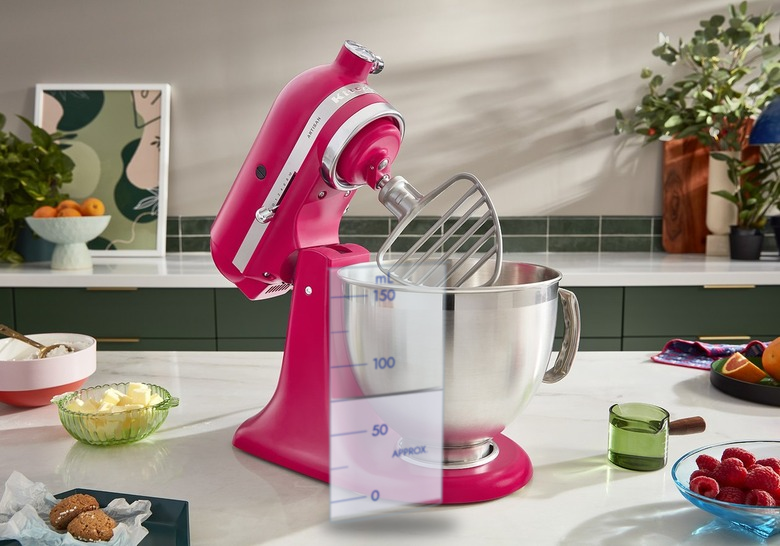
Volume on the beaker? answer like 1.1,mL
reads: 75,mL
